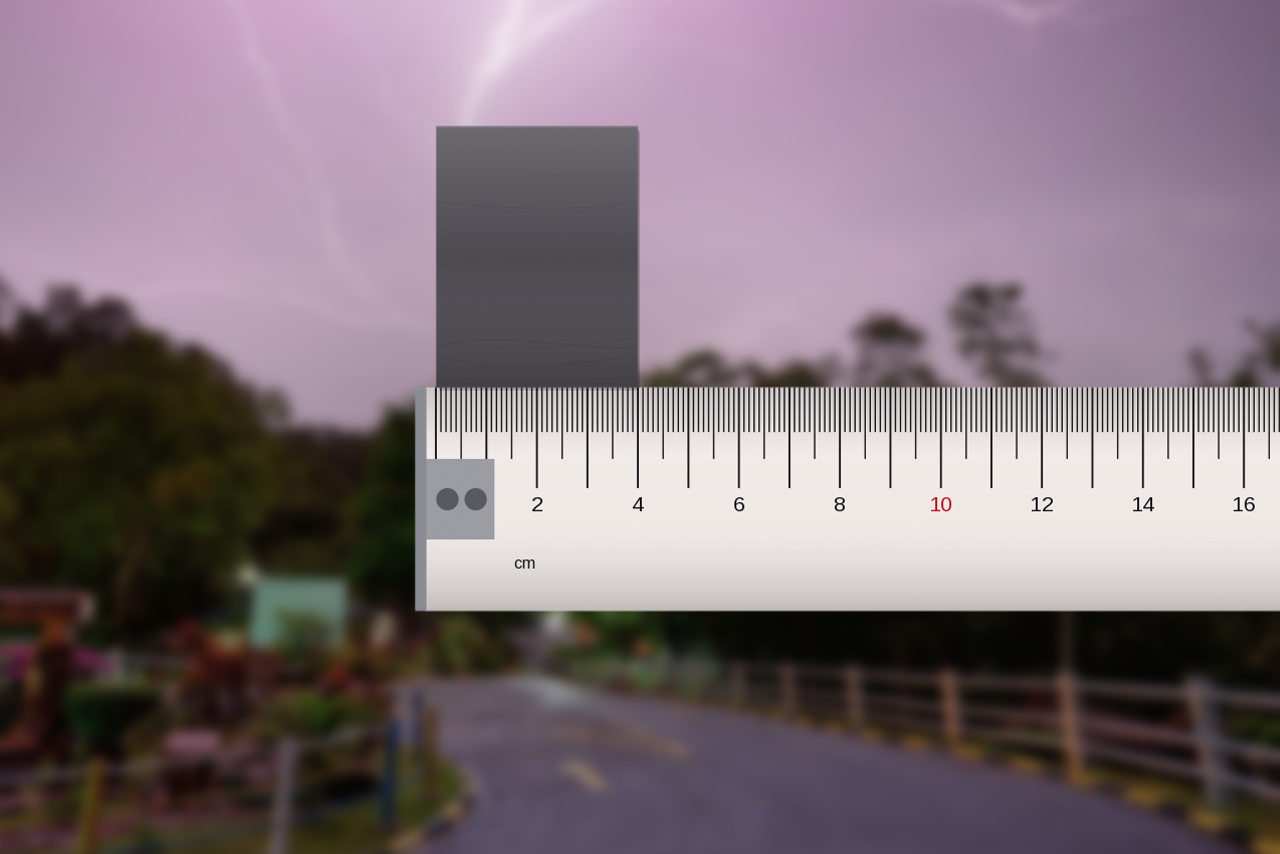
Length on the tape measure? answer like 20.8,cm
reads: 4,cm
